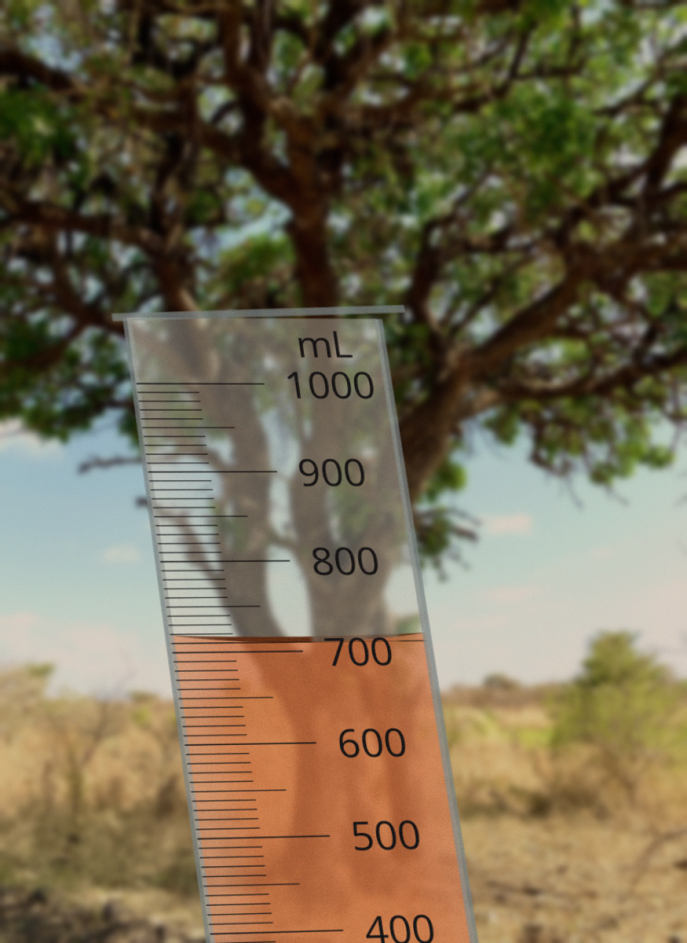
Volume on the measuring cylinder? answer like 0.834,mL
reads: 710,mL
